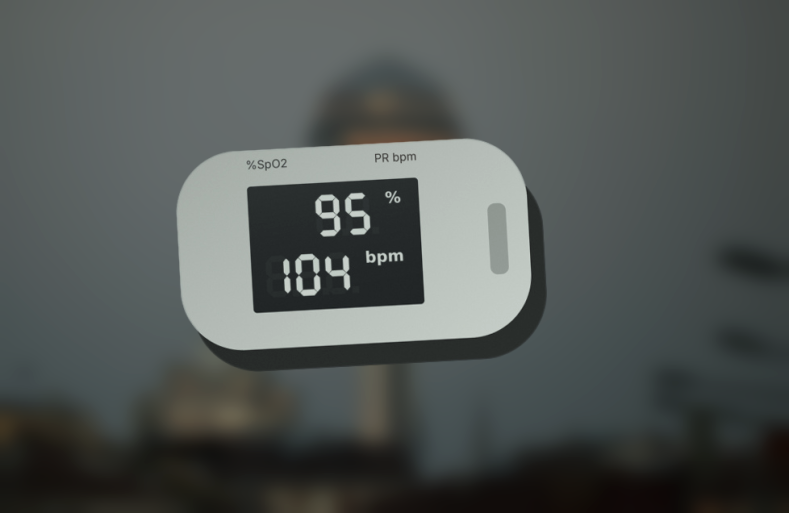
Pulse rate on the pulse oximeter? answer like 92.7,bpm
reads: 104,bpm
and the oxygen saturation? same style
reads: 95,%
